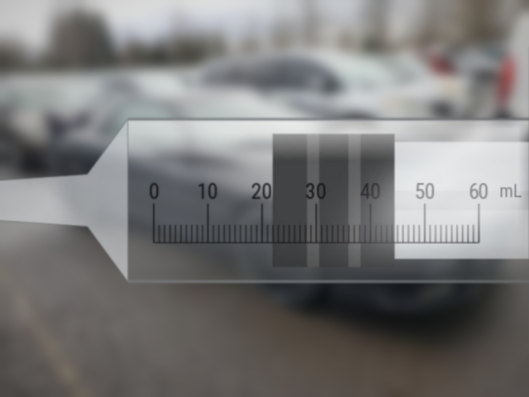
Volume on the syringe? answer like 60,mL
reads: 22,mL
